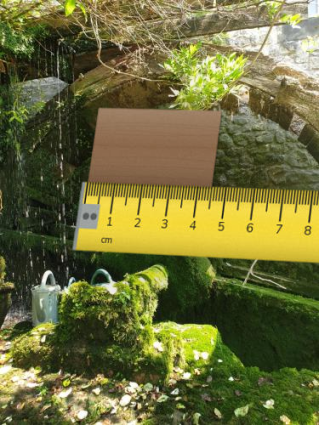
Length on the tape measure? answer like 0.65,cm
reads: 4.5,cm
